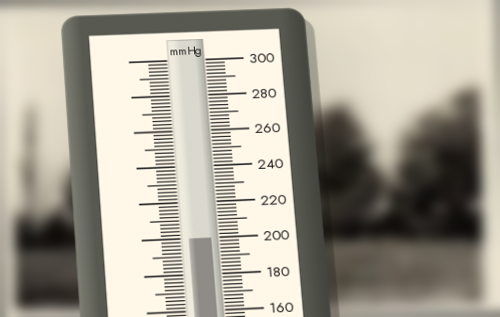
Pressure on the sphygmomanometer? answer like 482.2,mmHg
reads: 200,mmHg
